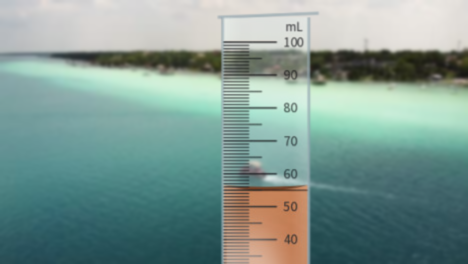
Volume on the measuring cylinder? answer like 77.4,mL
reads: 55,mL
